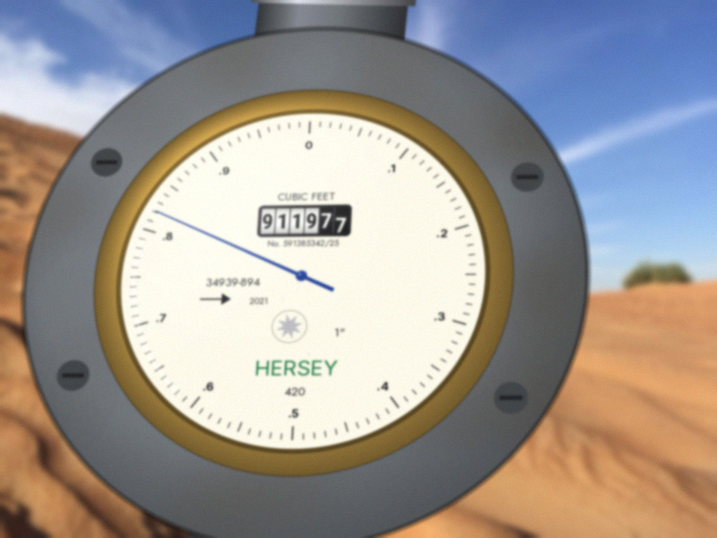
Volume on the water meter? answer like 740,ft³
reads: 911976.82,ft³
